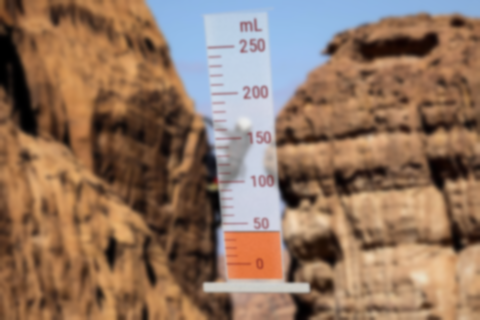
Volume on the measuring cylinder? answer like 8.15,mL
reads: 40,mL
